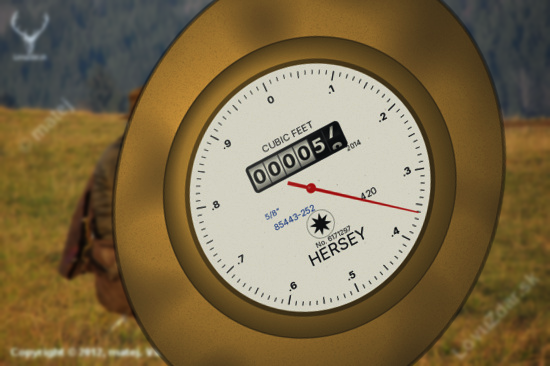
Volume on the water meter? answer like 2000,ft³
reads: 57.36,ft³
